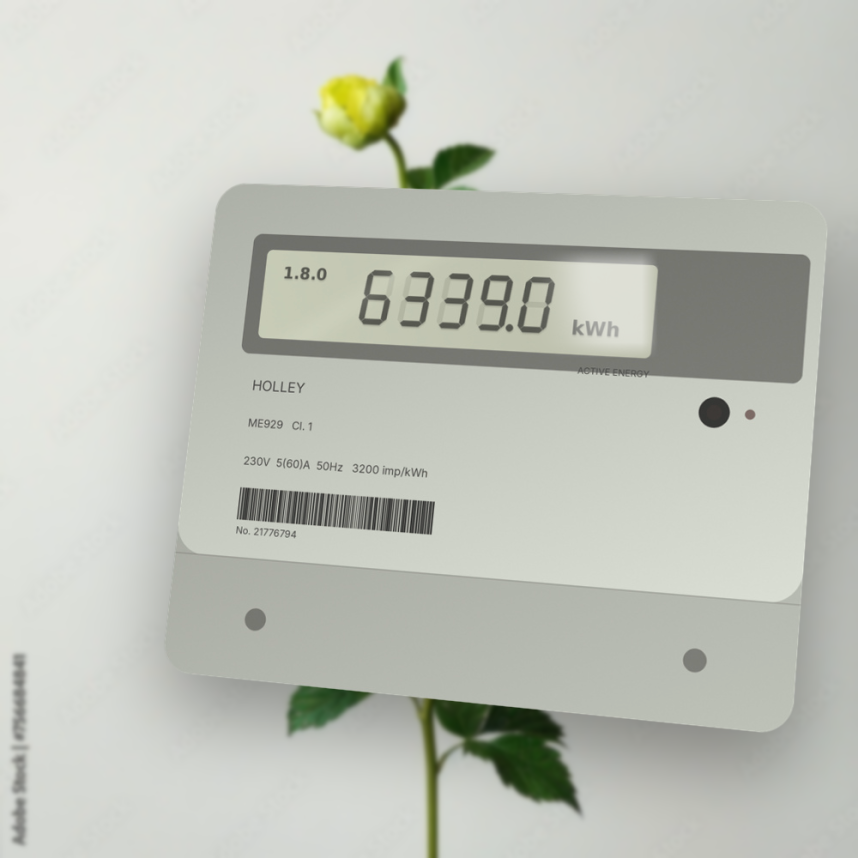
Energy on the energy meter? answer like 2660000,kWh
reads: 6339.0,kWh
